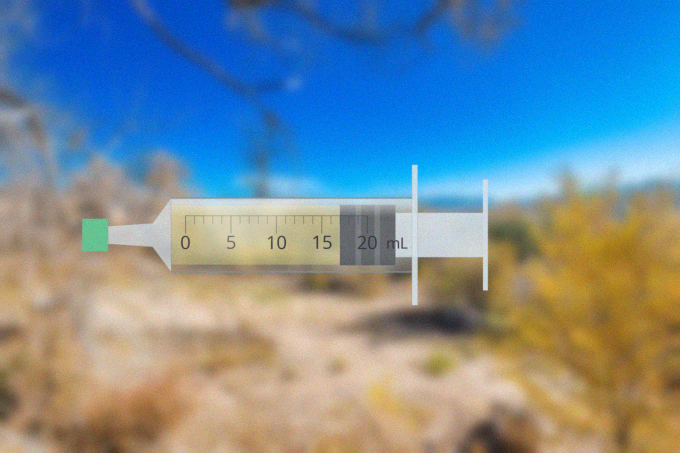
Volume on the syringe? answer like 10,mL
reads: 17,mL
